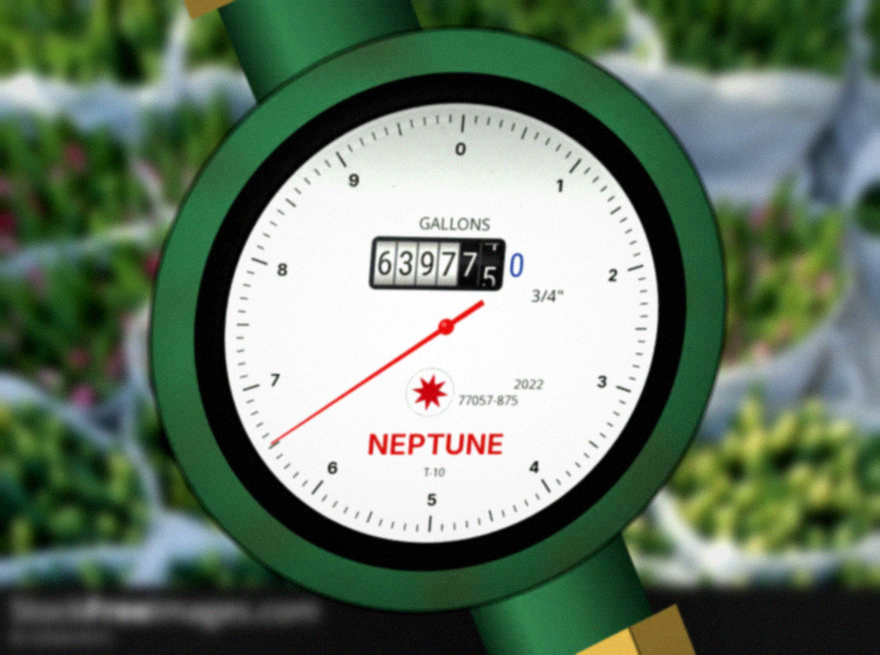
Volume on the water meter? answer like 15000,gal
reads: 6397746.5,gal
